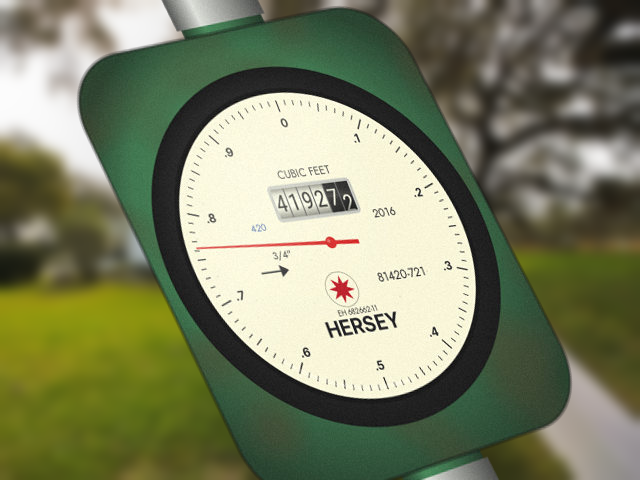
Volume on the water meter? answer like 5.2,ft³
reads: 419271.76,ft³
